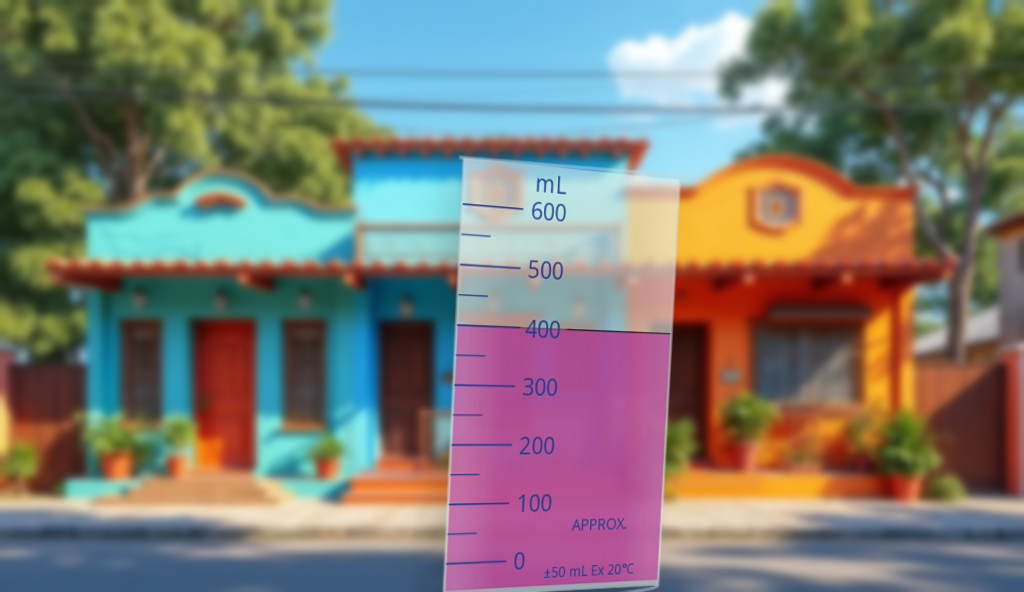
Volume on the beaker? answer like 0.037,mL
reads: 400,mL
